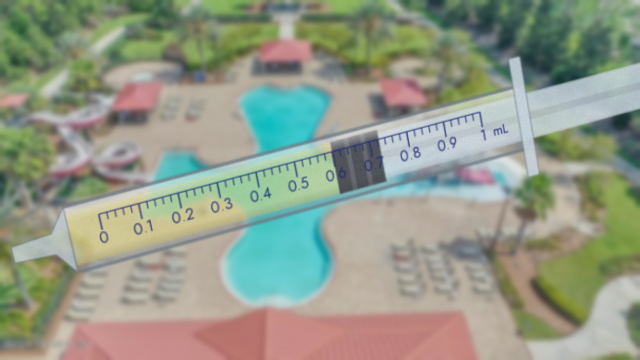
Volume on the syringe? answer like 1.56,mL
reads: 0.6,mL
